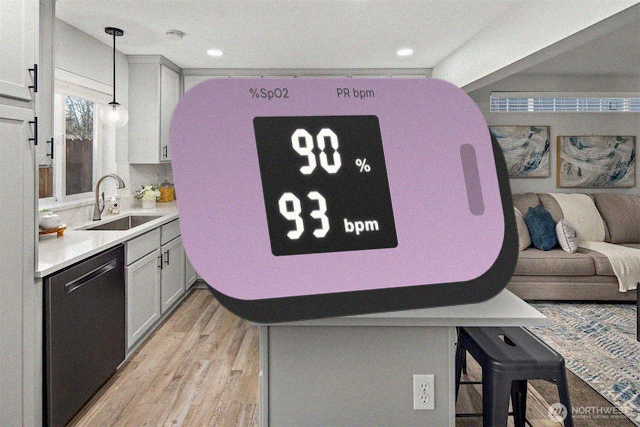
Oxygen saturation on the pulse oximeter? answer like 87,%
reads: 90,%
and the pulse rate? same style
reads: 93,bpm
